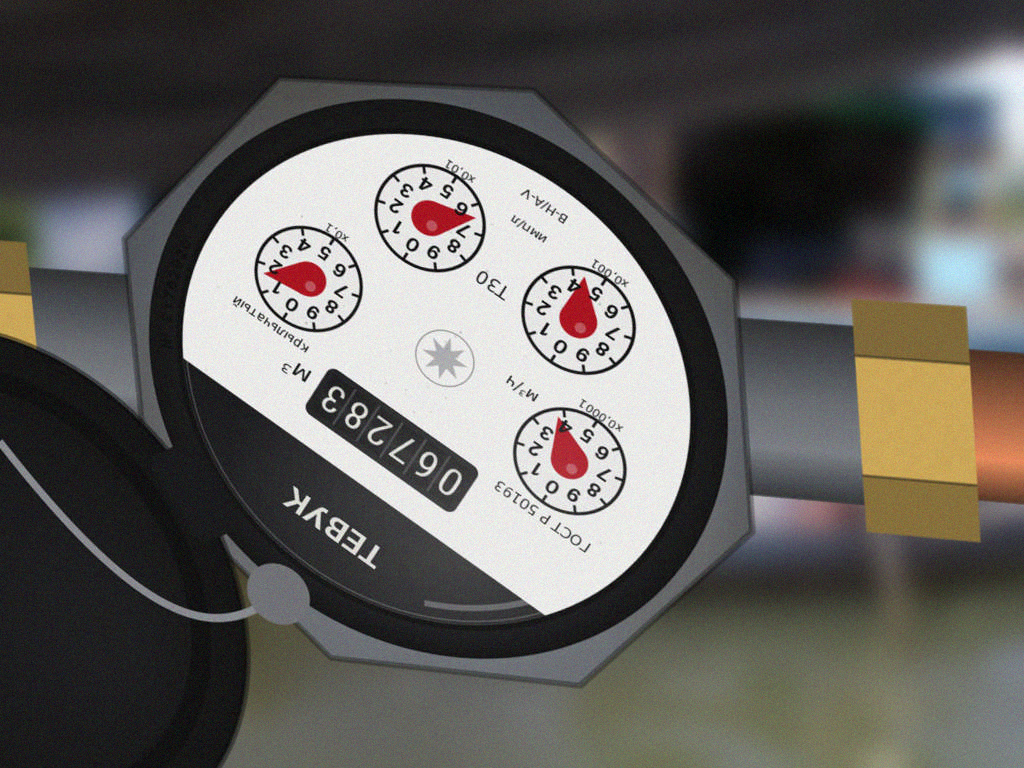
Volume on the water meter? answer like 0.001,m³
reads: 67283.1643,m³
